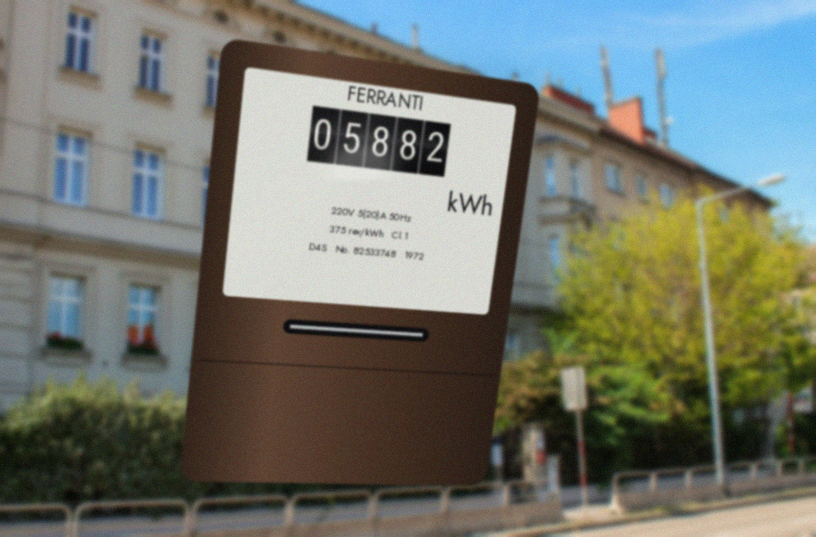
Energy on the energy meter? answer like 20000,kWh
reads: 5882,kWh
